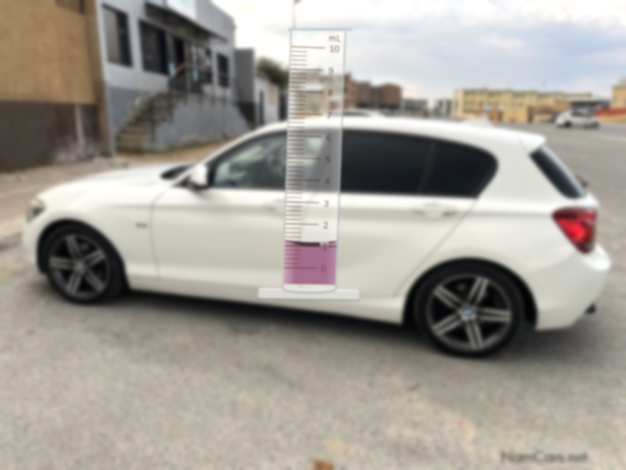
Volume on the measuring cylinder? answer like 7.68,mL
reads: 1,mL
